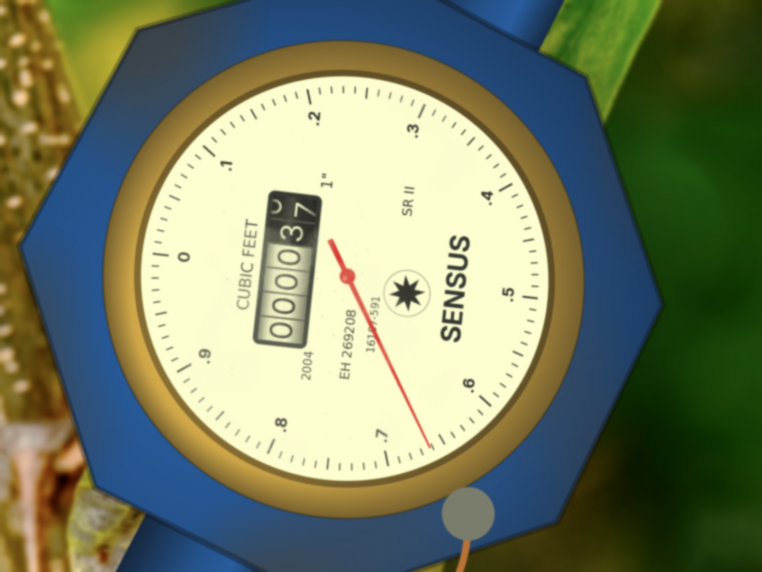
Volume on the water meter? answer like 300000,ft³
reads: 36.66,ft³
